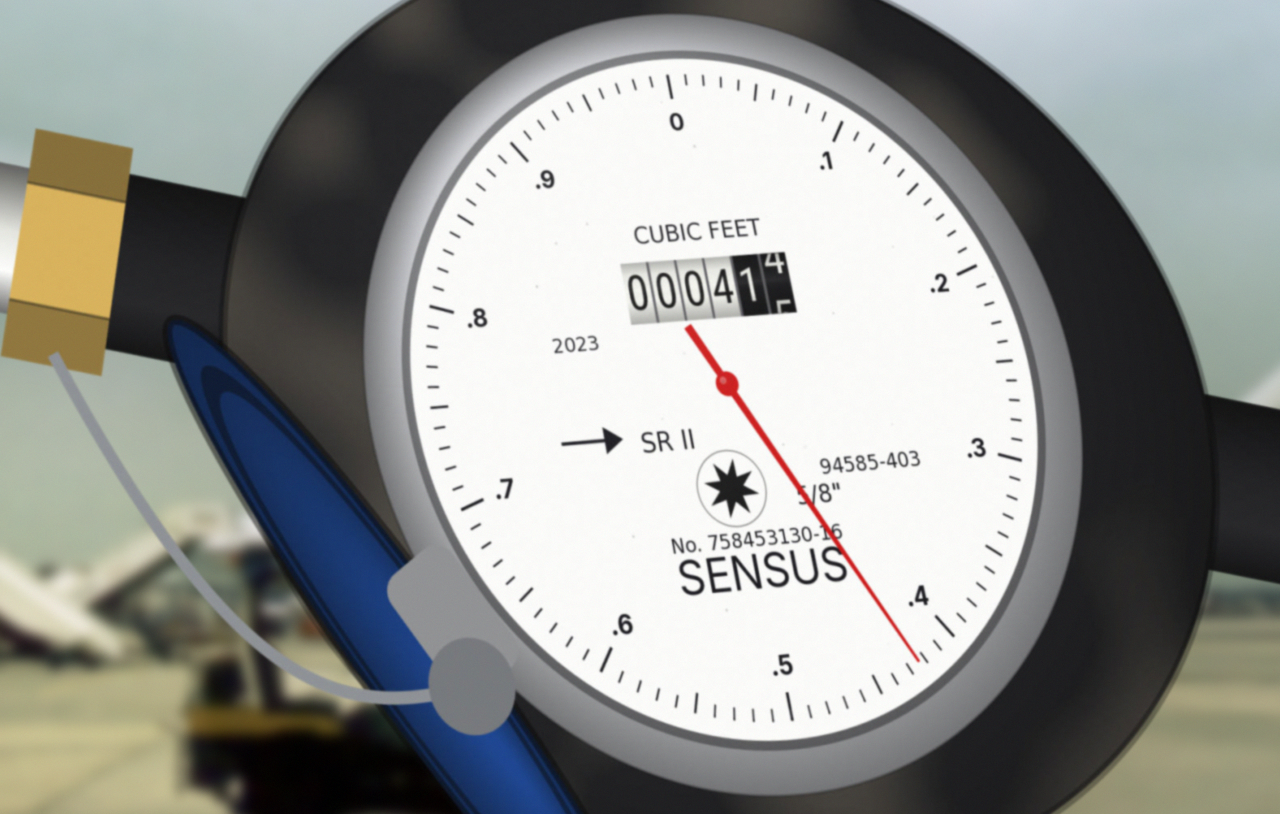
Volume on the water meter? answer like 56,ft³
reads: 414.42,ft³
